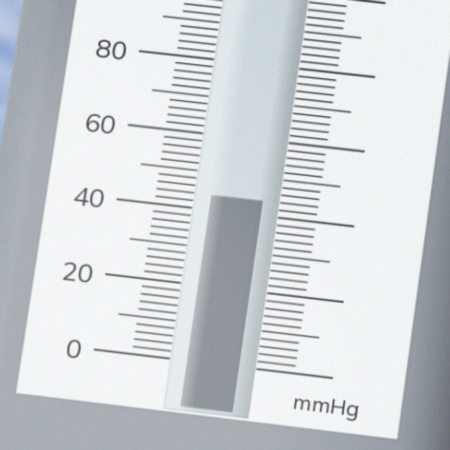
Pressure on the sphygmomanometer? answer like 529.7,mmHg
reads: 44,mmHg
